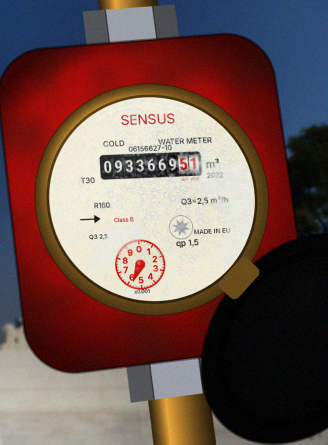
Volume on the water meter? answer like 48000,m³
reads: 933669.515,m³
